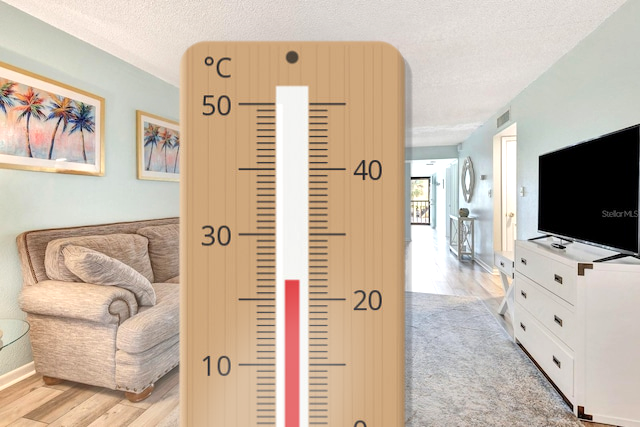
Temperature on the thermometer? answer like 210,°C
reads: 23,°C
